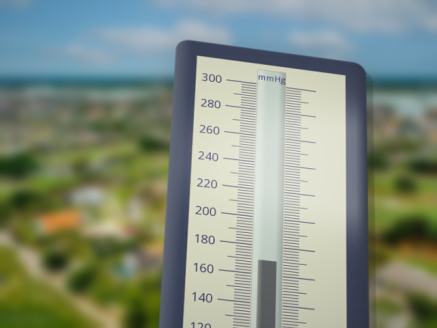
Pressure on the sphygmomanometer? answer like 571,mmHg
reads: 170,mmHg
